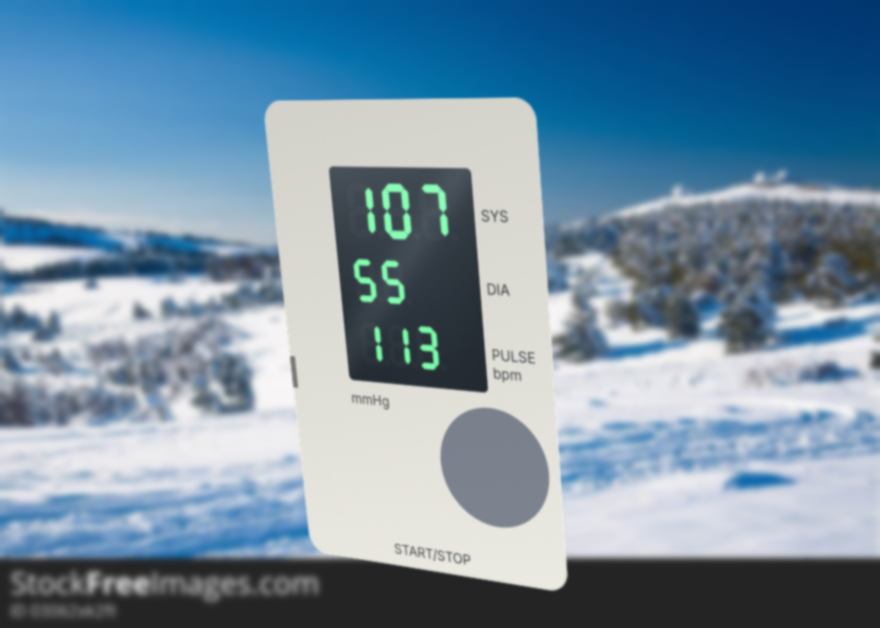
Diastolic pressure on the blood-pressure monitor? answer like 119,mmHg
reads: 55,mmHg
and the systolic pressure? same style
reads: 107,mmHg
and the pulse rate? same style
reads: 113,bpm
